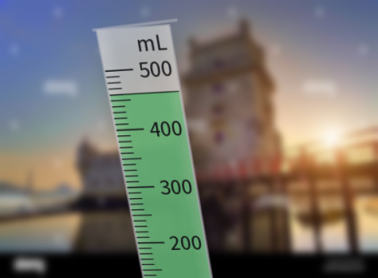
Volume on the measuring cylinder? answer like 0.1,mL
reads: 460,mL
